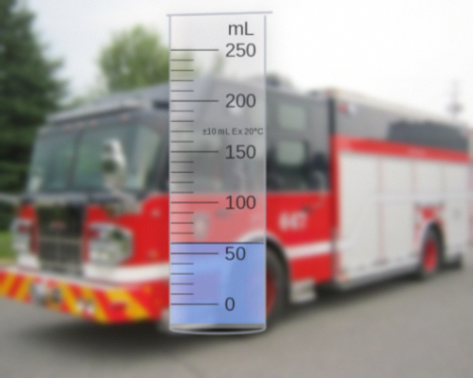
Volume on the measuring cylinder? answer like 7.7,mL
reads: 60,mL
